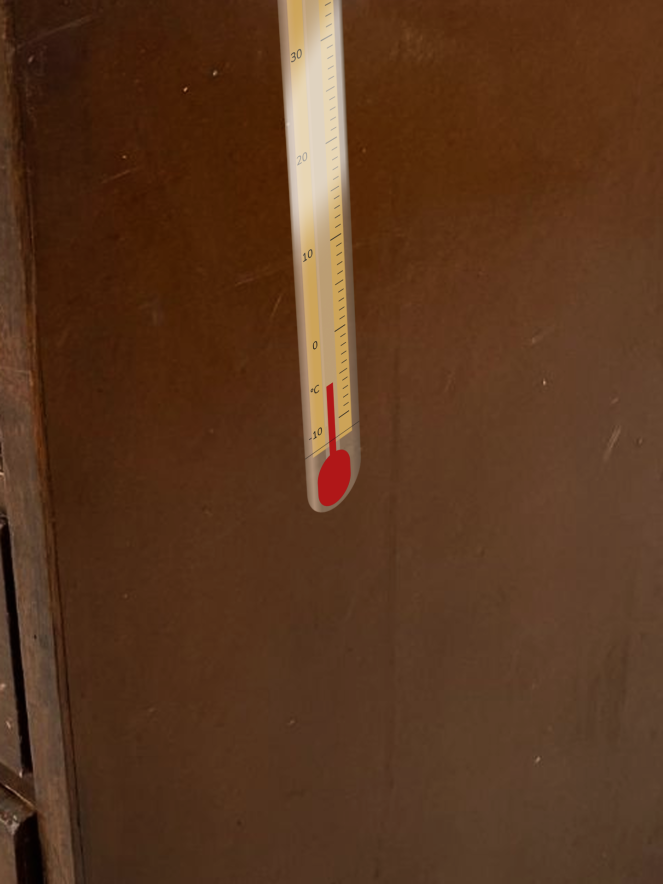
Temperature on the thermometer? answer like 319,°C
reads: -5.5,°C
